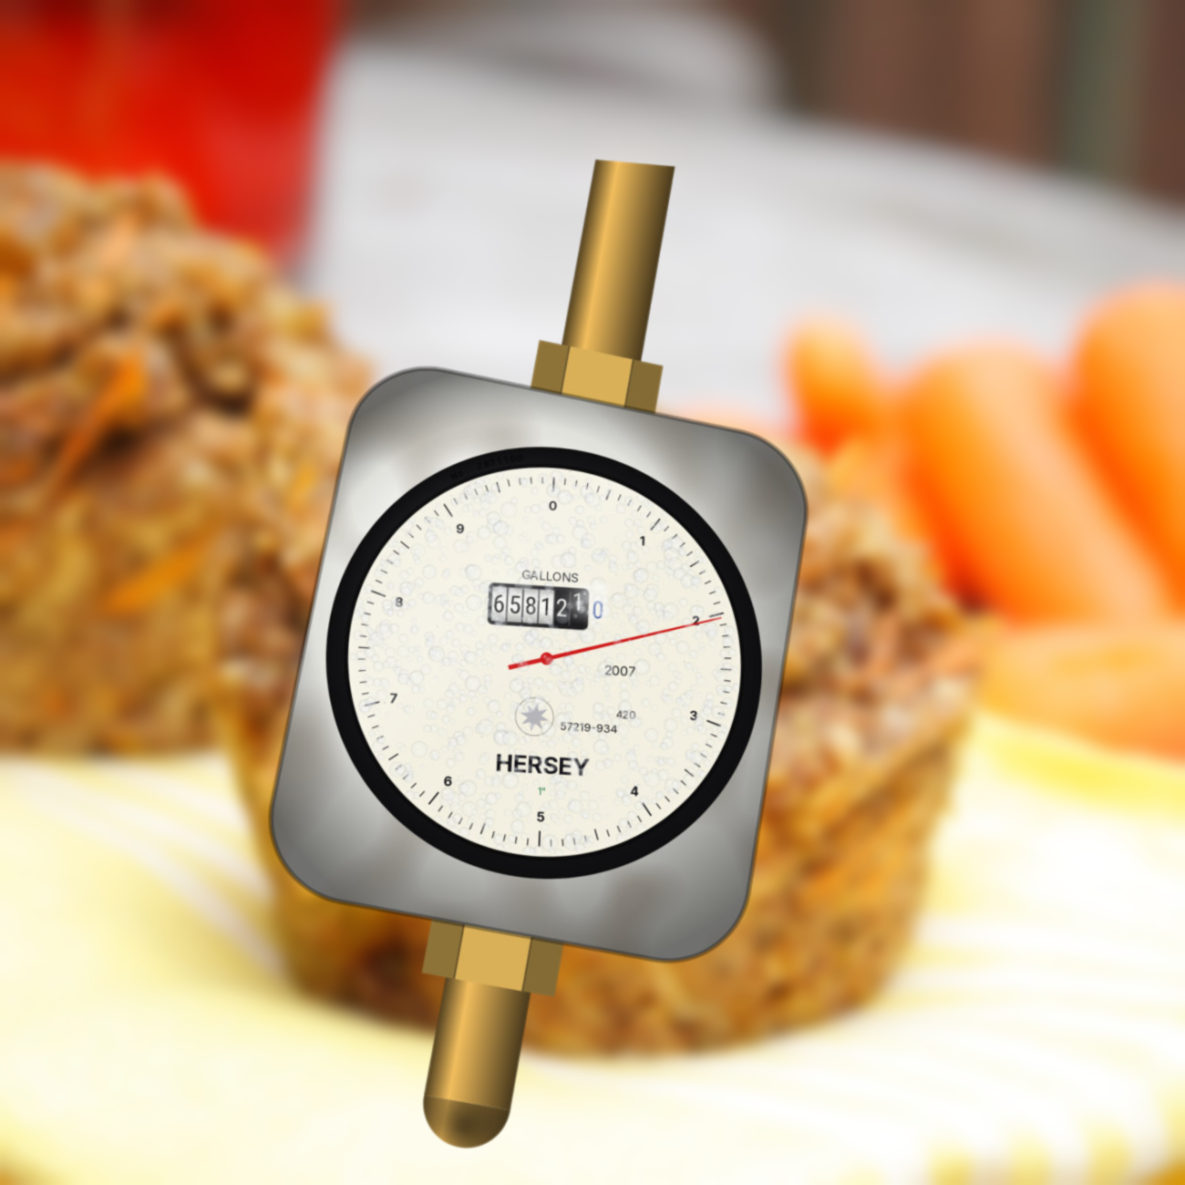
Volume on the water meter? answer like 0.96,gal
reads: 6581212.0,gal
